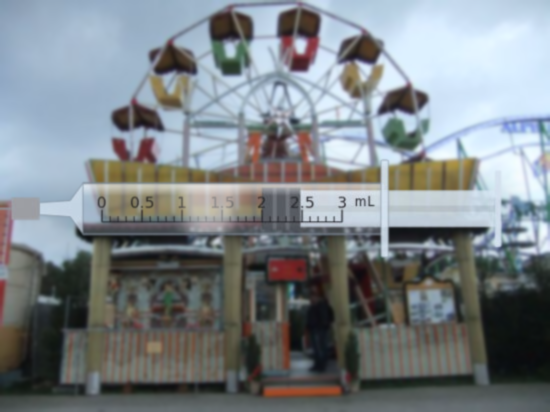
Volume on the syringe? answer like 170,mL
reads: 2,mL
